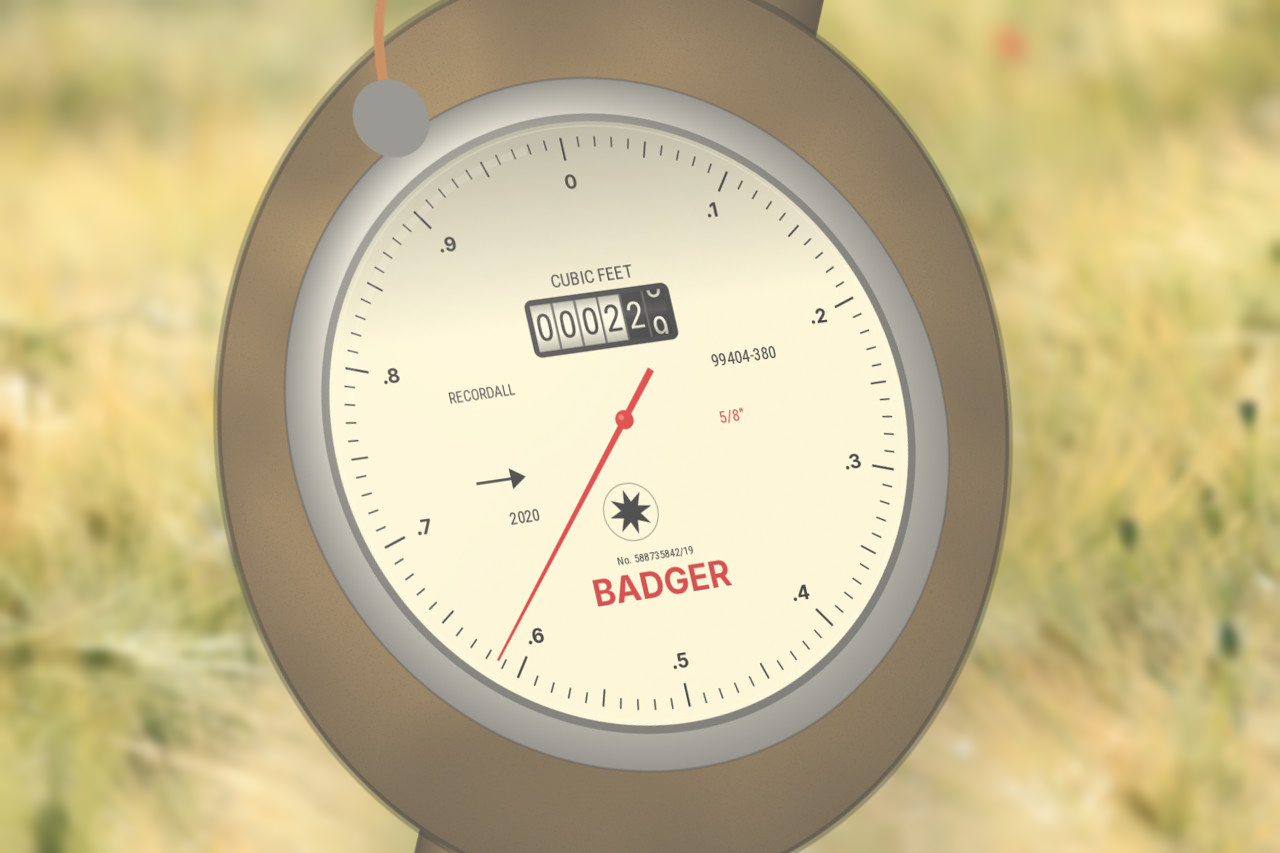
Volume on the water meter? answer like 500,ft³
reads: 228.61,ft³
